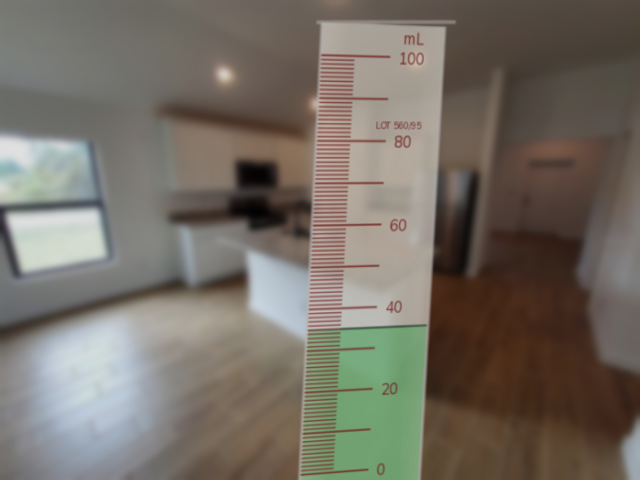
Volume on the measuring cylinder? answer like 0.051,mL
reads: 35,mL
